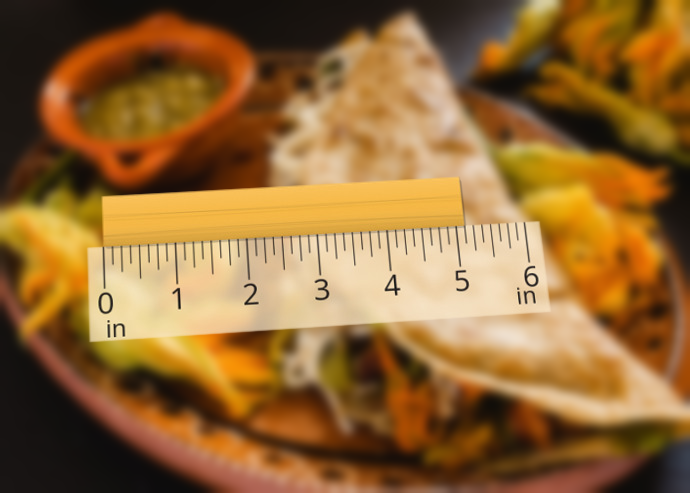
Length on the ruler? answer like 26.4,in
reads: 5.125,in
